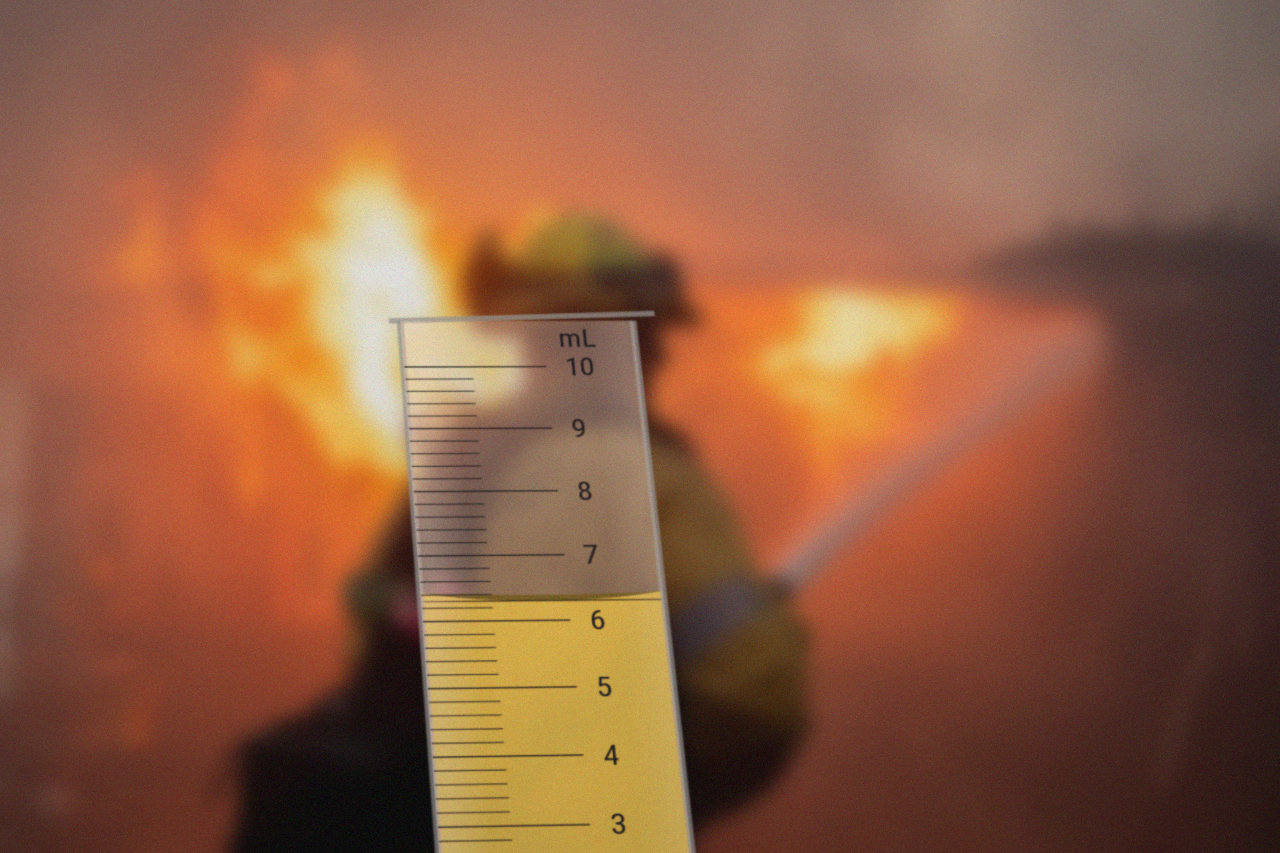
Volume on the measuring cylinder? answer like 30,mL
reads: 6.3,mL
